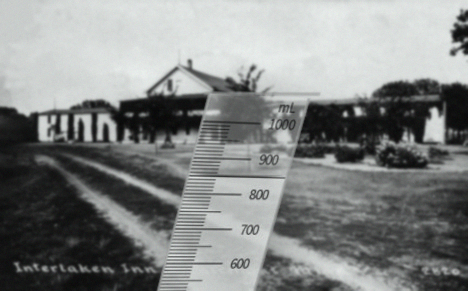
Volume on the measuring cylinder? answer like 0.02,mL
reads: 850,mL
